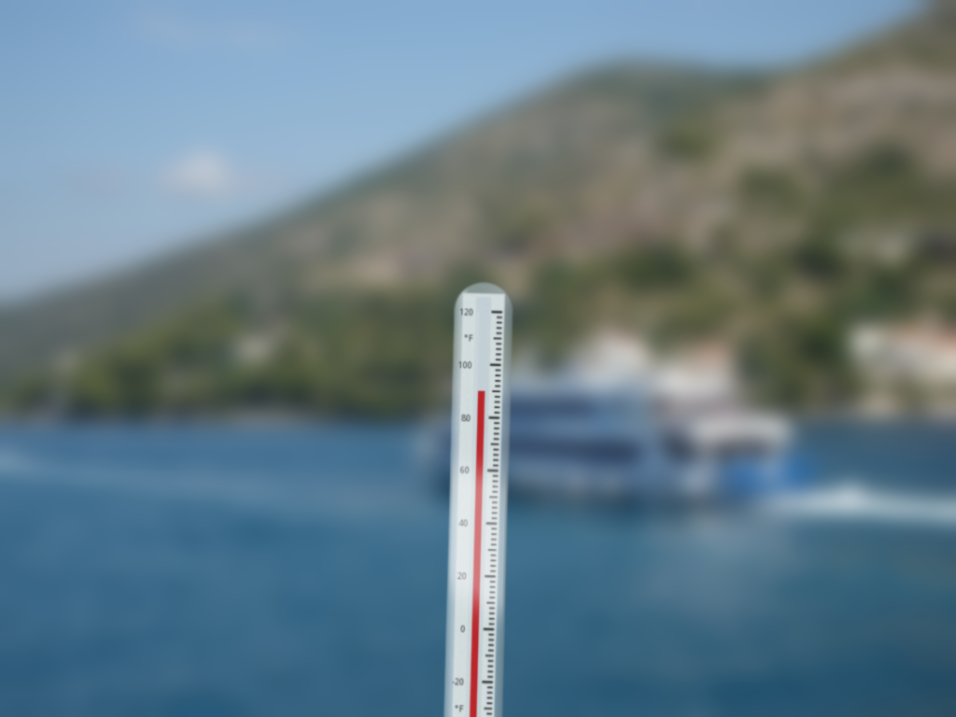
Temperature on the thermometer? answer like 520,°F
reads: 90,°F
